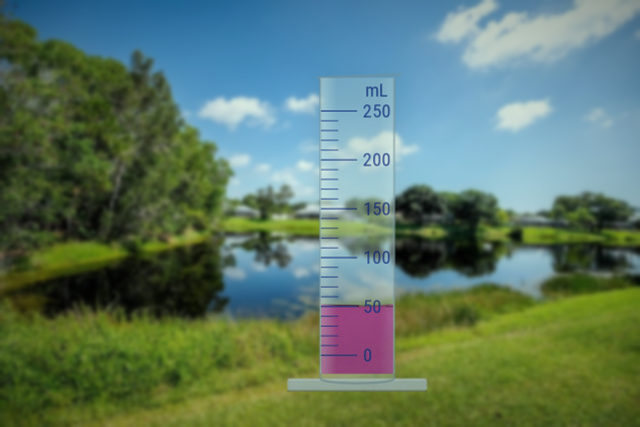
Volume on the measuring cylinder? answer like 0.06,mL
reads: 50,mL
